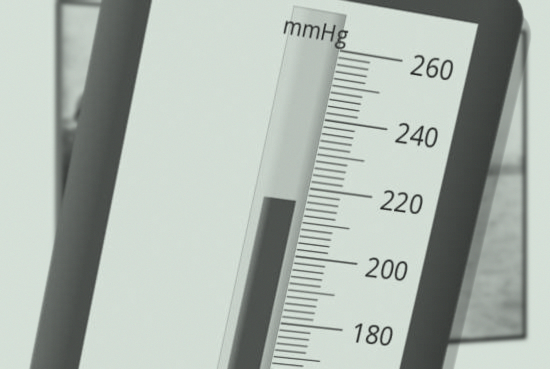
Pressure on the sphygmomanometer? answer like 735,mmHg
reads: 216,mmHg
